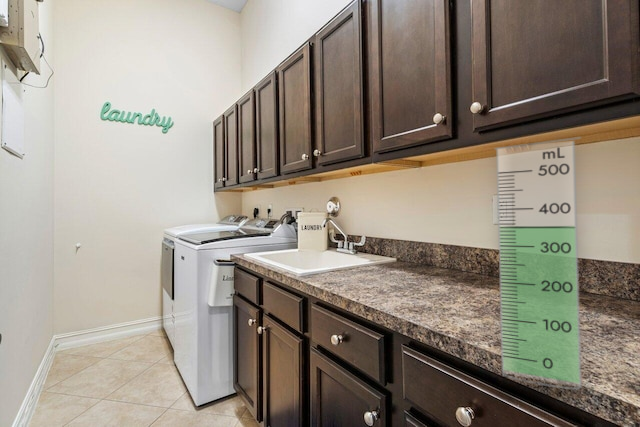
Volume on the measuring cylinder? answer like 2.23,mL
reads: 350,mL
